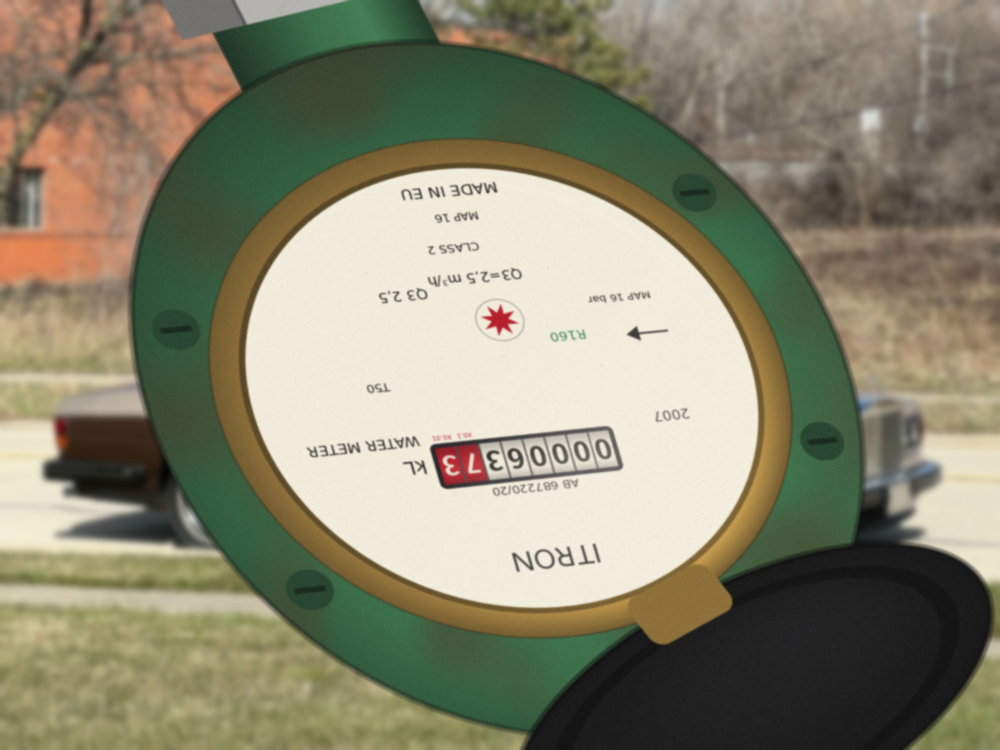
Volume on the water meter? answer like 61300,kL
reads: 63.73,kL
